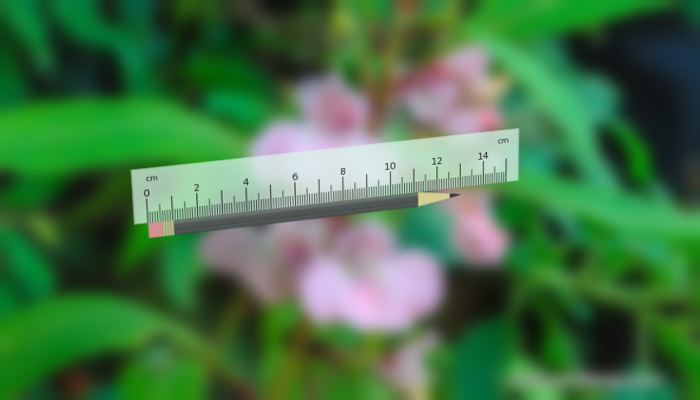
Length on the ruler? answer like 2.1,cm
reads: 13,cm
